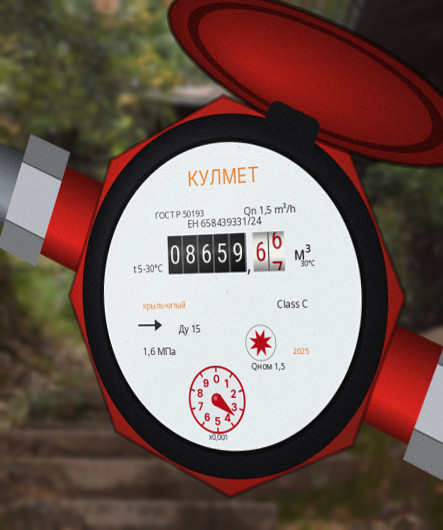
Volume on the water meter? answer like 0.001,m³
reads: 8659.663,m³
